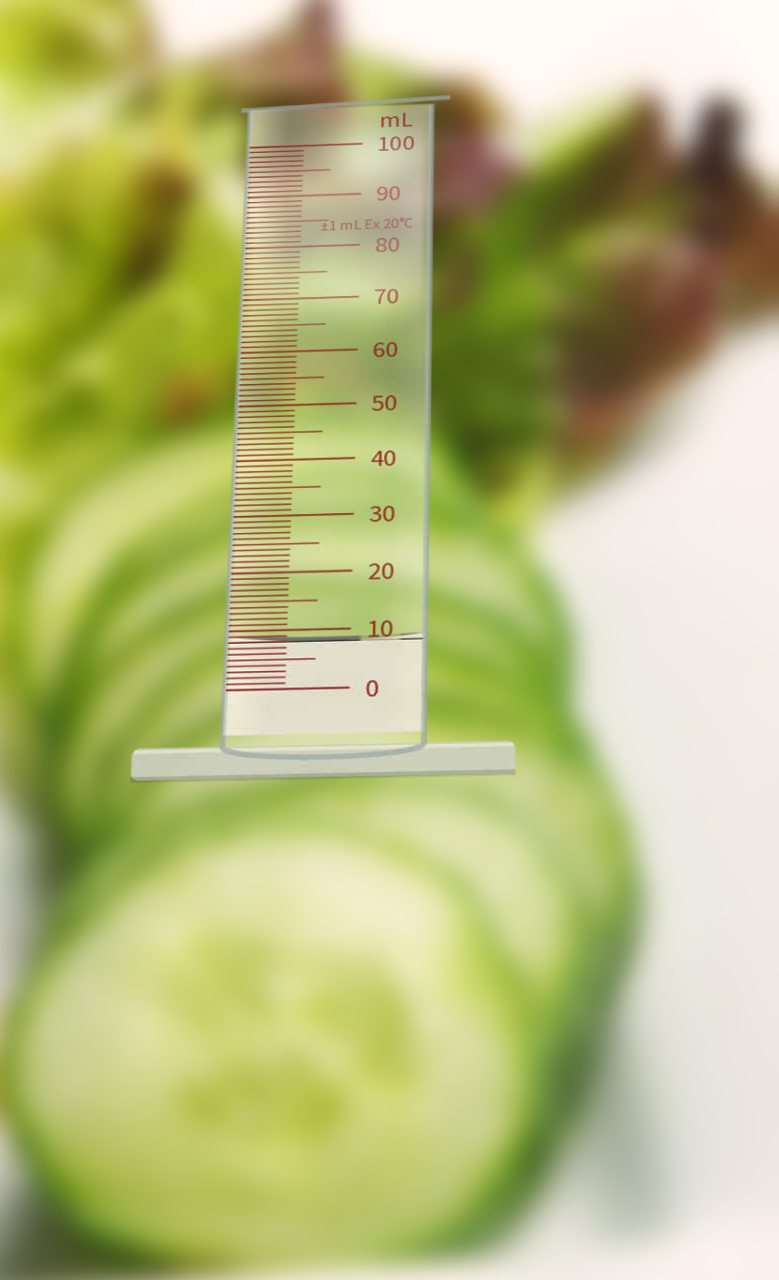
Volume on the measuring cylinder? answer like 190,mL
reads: 8,mL
